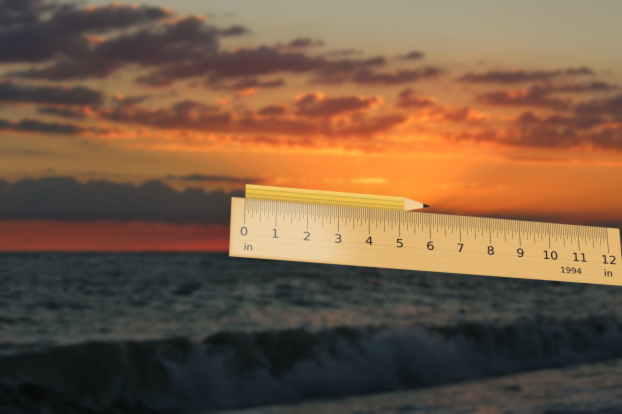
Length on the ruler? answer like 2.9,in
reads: 6,in
